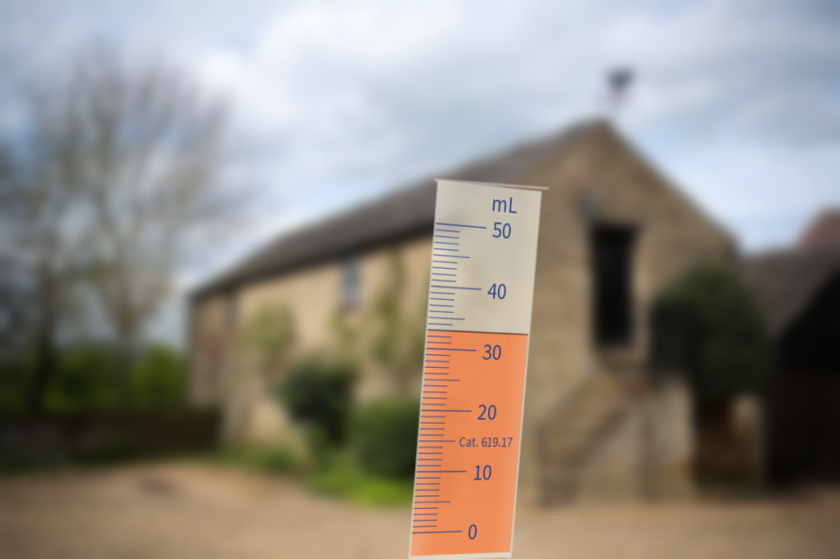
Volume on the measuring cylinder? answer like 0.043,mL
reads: 33,mL
